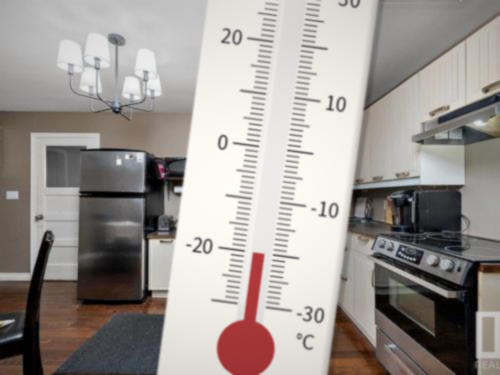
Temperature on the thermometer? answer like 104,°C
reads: -20,°C
